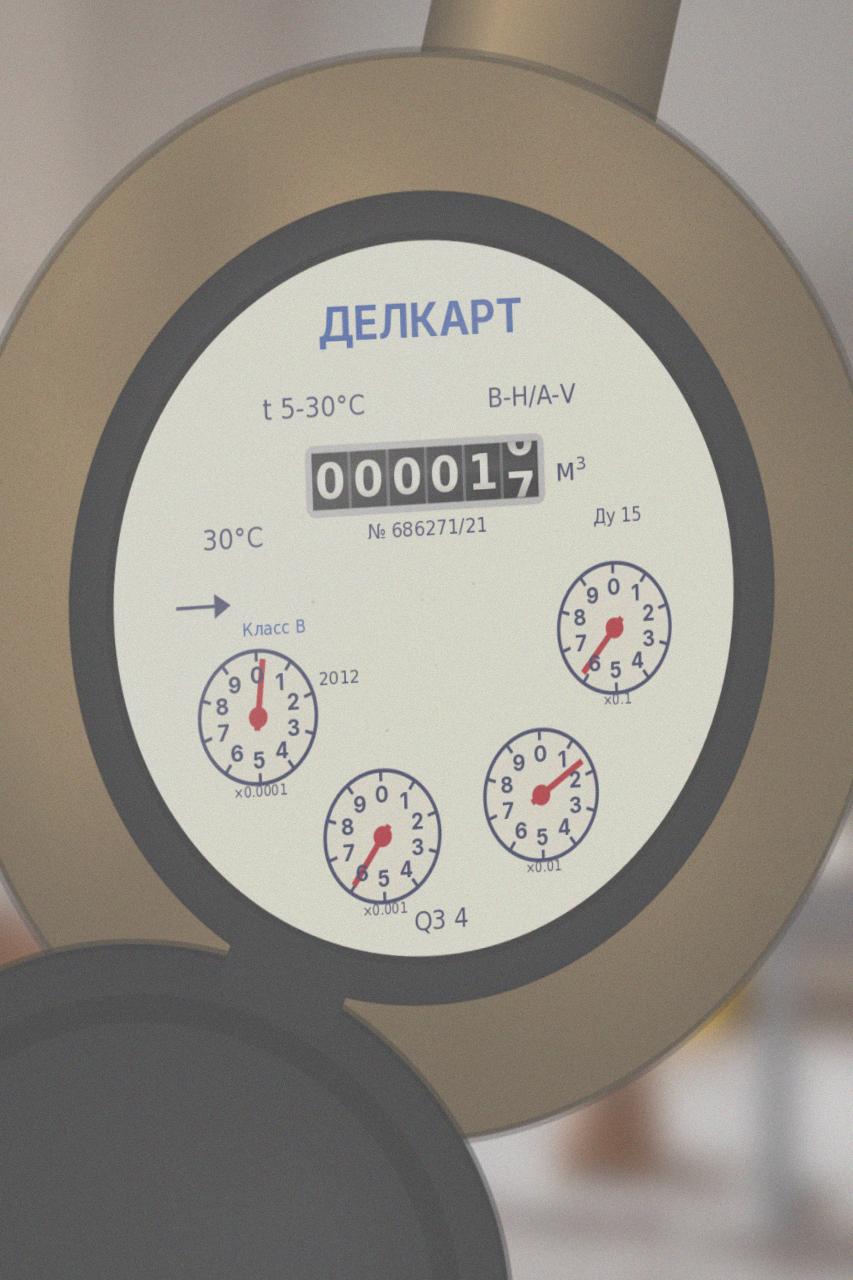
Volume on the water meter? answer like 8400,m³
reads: 16.6160,m³
